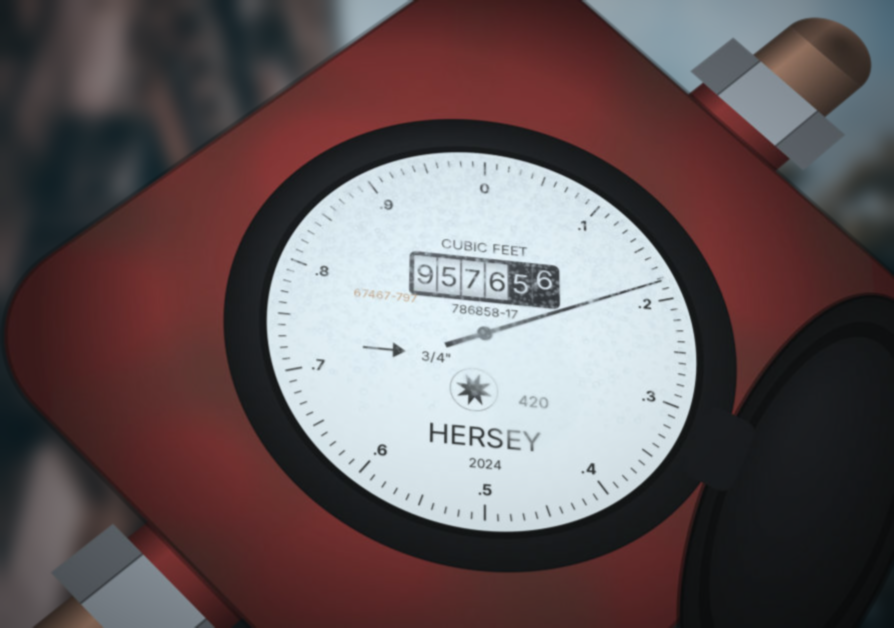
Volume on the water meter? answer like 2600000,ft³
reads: 957656.18,ft³
